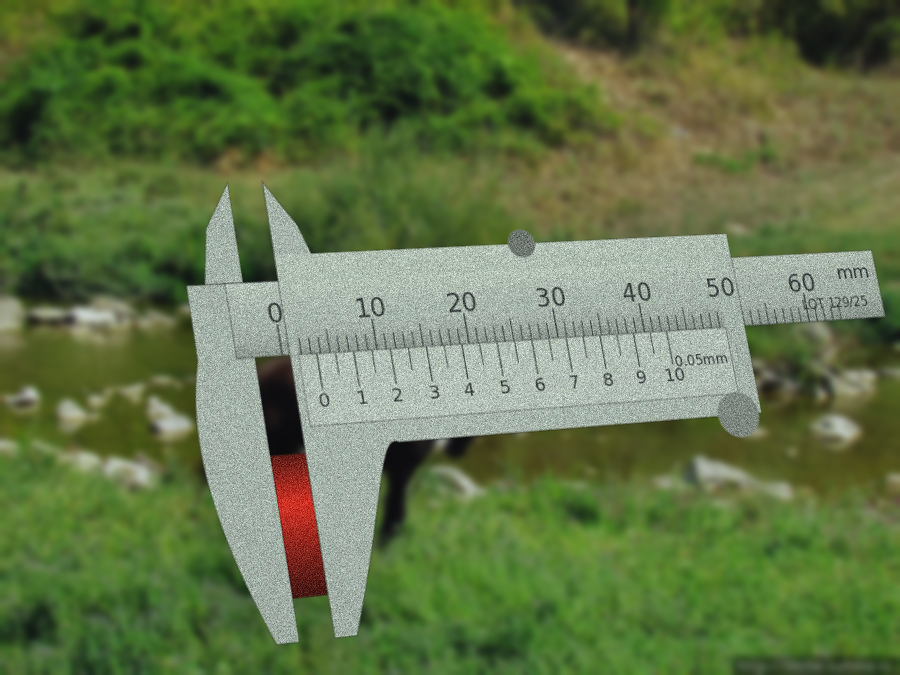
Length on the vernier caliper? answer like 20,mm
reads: 3.6,mm
